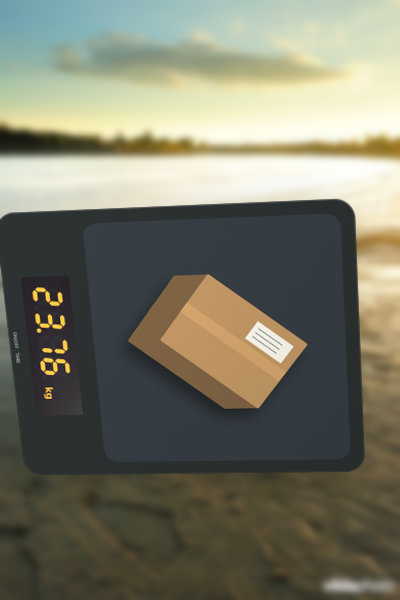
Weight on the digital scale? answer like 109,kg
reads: 23.76,kg
